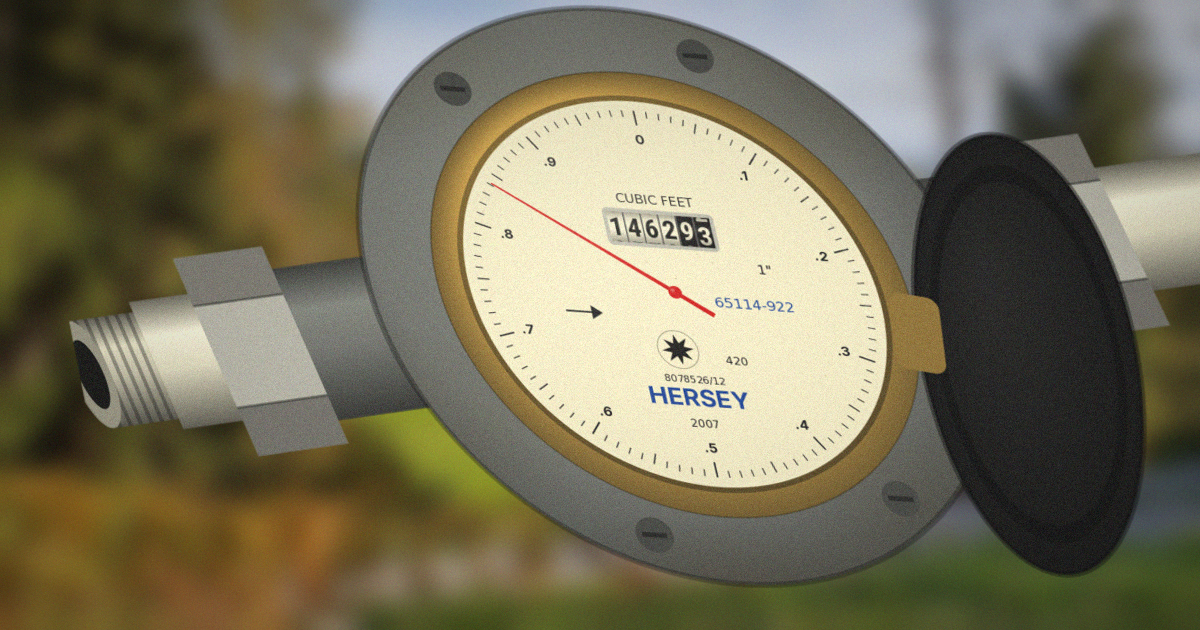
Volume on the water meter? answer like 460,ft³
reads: 146292.84,ft³
